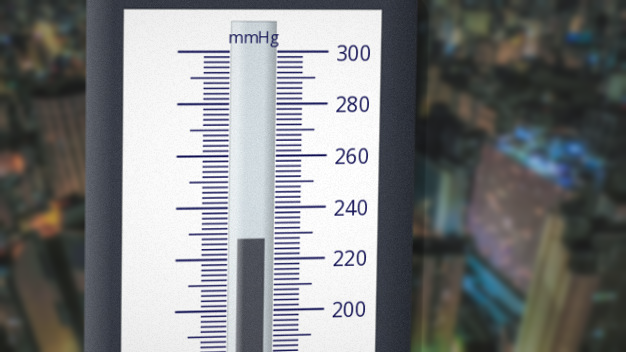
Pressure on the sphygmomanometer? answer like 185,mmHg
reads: 228,mmHg
